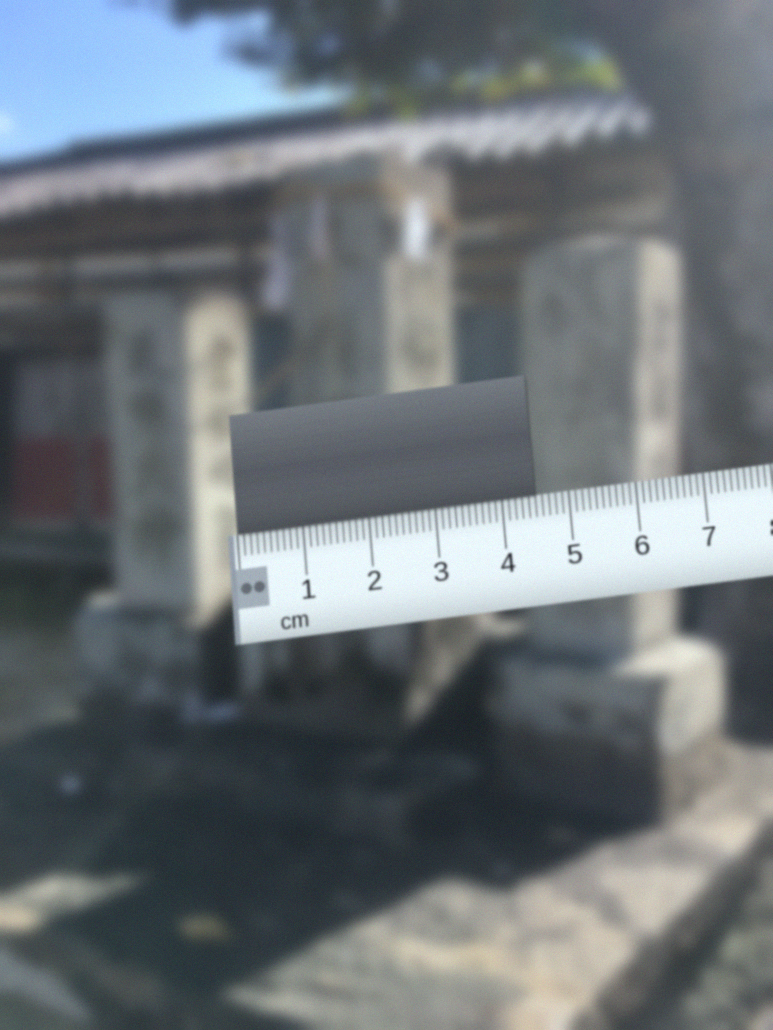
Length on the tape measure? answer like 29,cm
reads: 4.5,cm
